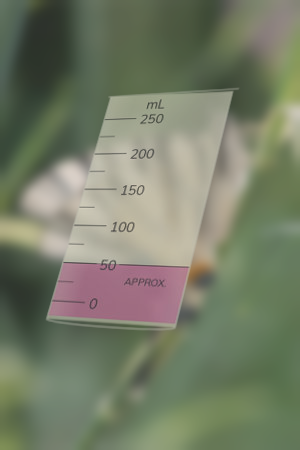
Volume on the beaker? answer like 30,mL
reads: 50,mL
